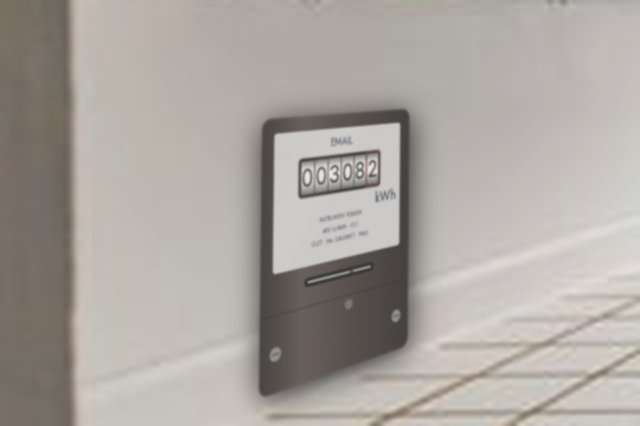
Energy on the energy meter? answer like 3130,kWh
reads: 308.2,kWh
